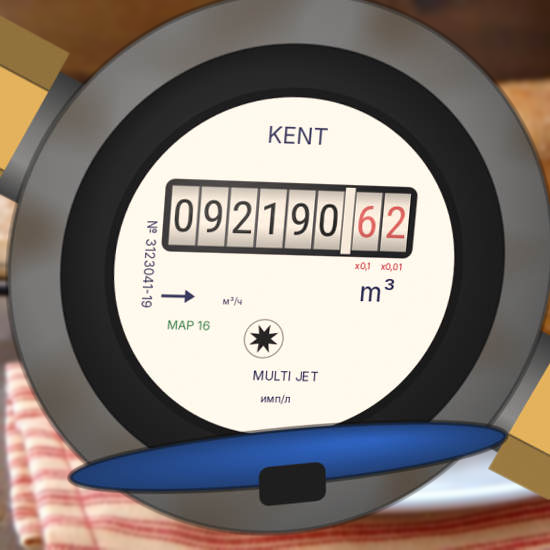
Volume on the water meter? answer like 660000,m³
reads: 92190.62,m³
